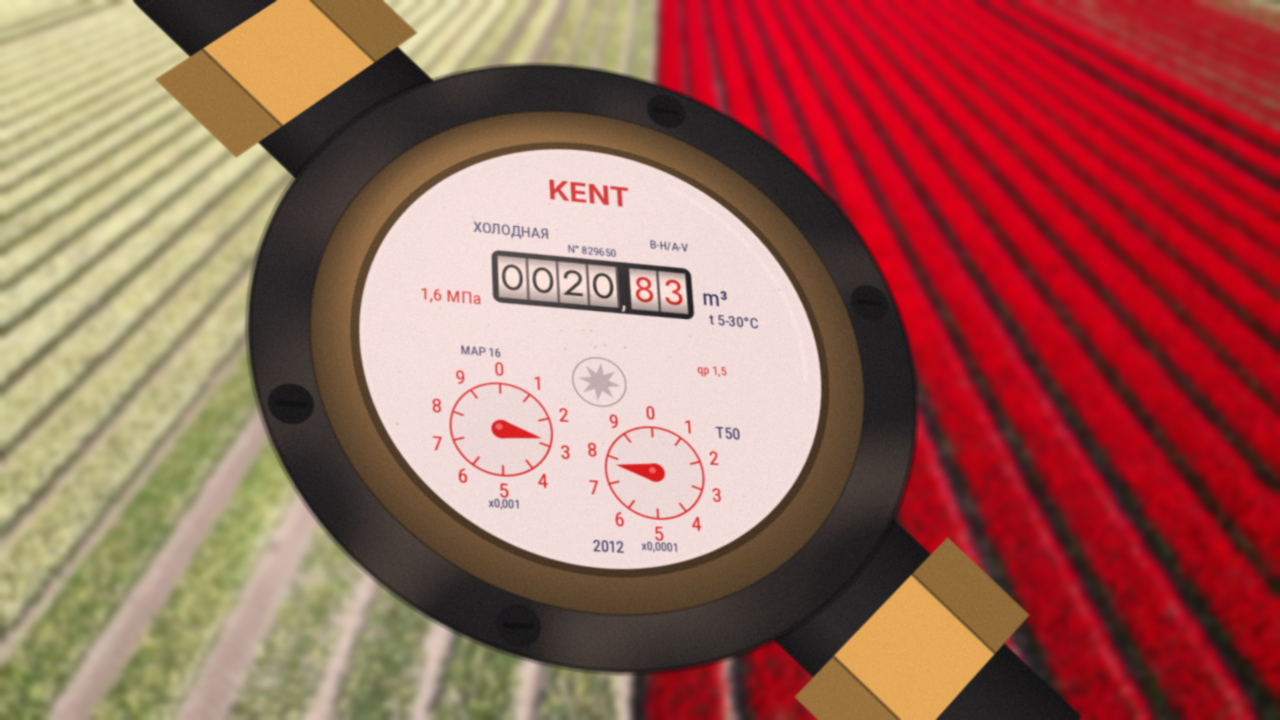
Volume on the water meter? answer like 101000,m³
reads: 20.8327,m³
